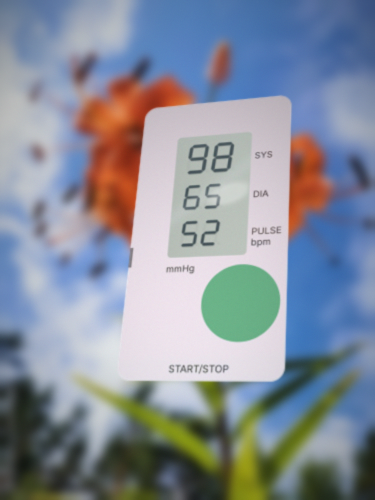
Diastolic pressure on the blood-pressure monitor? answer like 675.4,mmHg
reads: 65,mmHg
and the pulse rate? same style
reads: 52,bpm
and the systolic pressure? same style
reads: 98,mmHg
